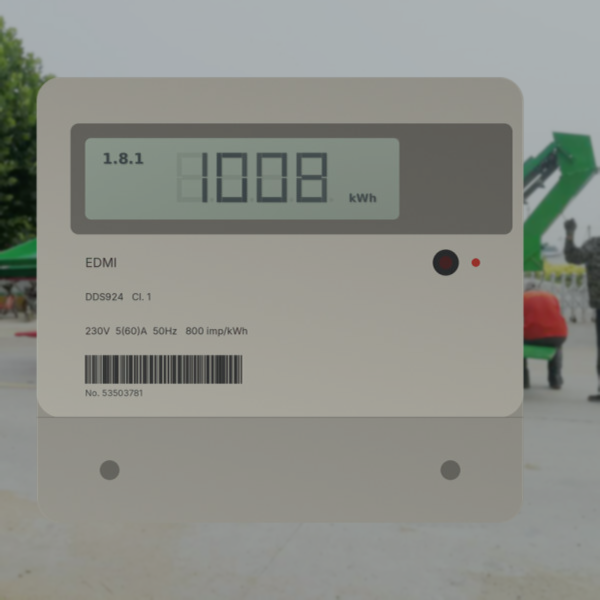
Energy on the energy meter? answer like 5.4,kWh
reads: 1008,kWh
